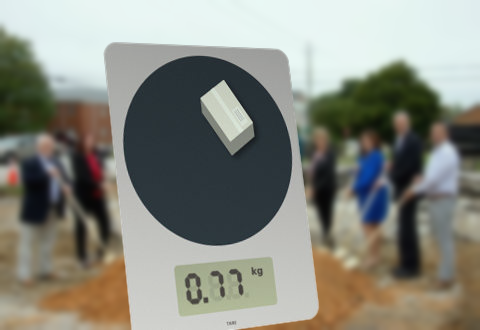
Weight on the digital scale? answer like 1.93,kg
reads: 0.77,kg
